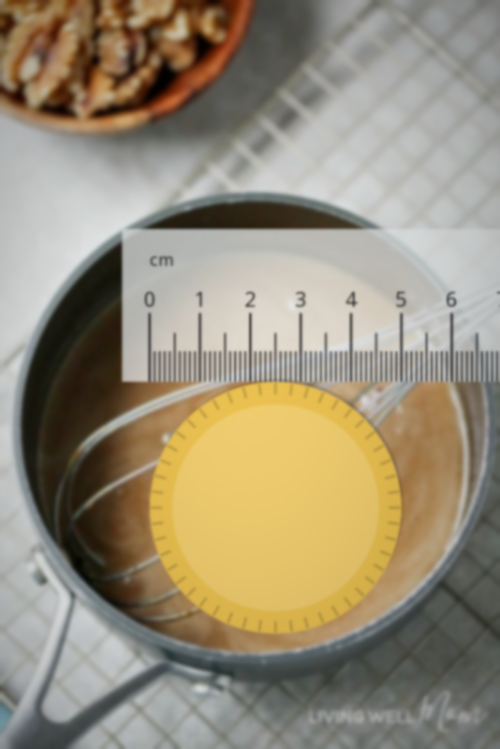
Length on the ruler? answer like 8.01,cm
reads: 5,cm
